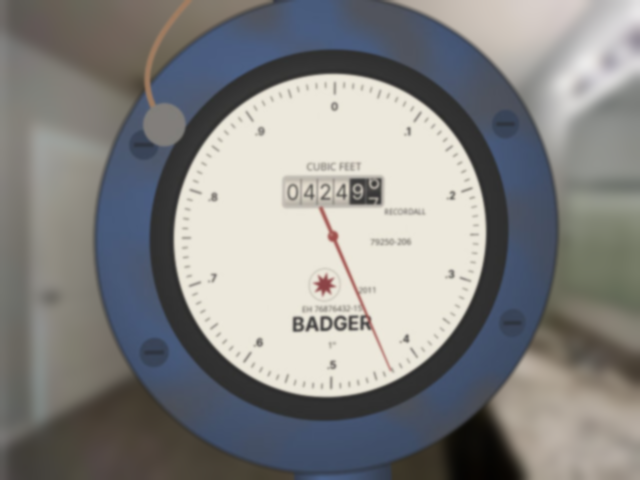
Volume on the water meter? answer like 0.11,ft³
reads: 42496.43,ft³
